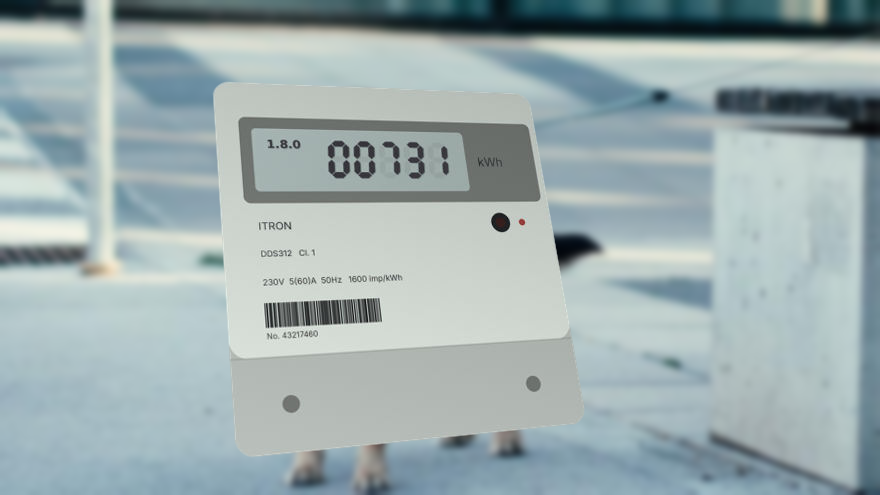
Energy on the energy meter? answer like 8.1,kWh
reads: 731,kWh
